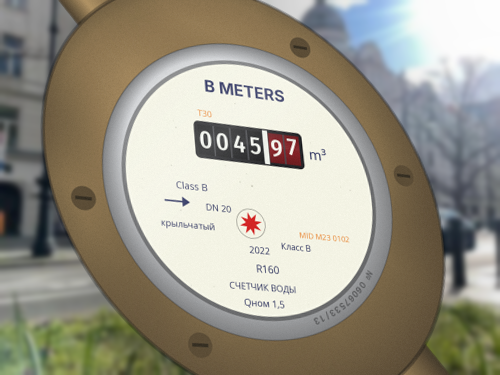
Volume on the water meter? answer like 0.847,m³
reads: 45.97,m³
